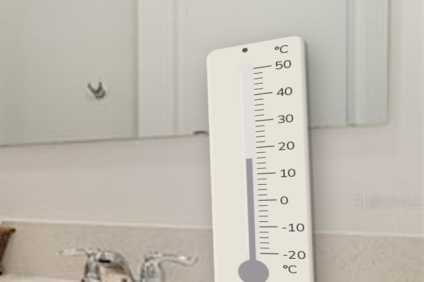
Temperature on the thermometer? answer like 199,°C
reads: 16,°C
